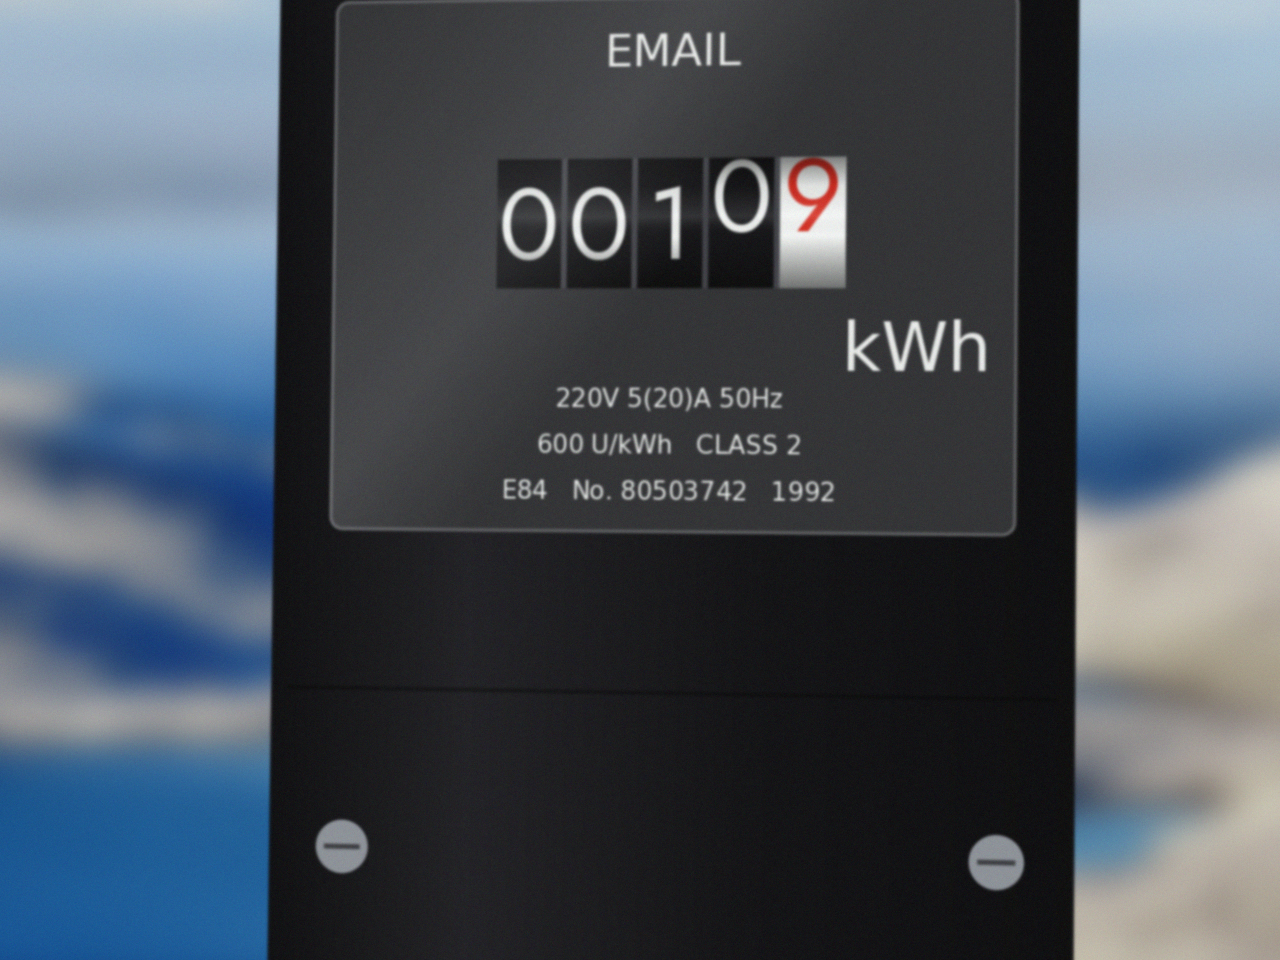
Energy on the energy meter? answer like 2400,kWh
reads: 10.9,kWh
